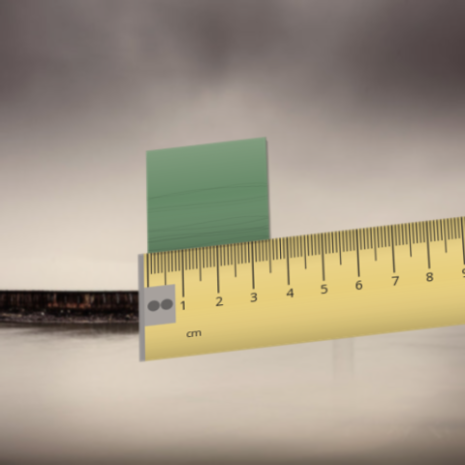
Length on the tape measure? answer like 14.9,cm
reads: 3.5,cm
